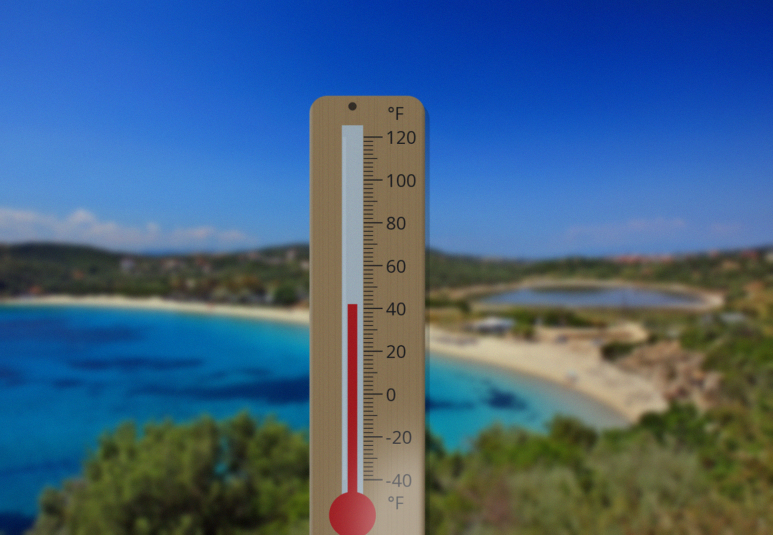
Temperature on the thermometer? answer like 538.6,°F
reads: 42,°F
